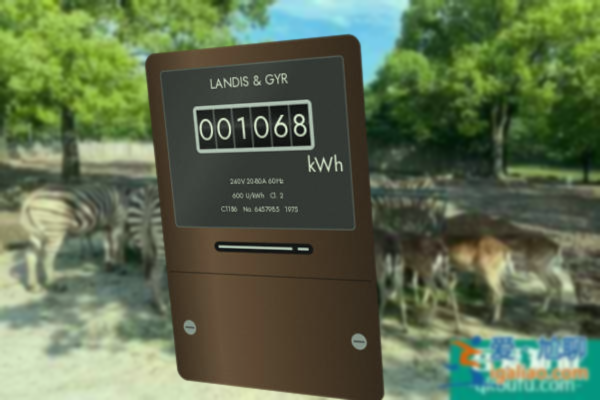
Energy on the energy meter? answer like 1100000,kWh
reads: 1068,kWh
